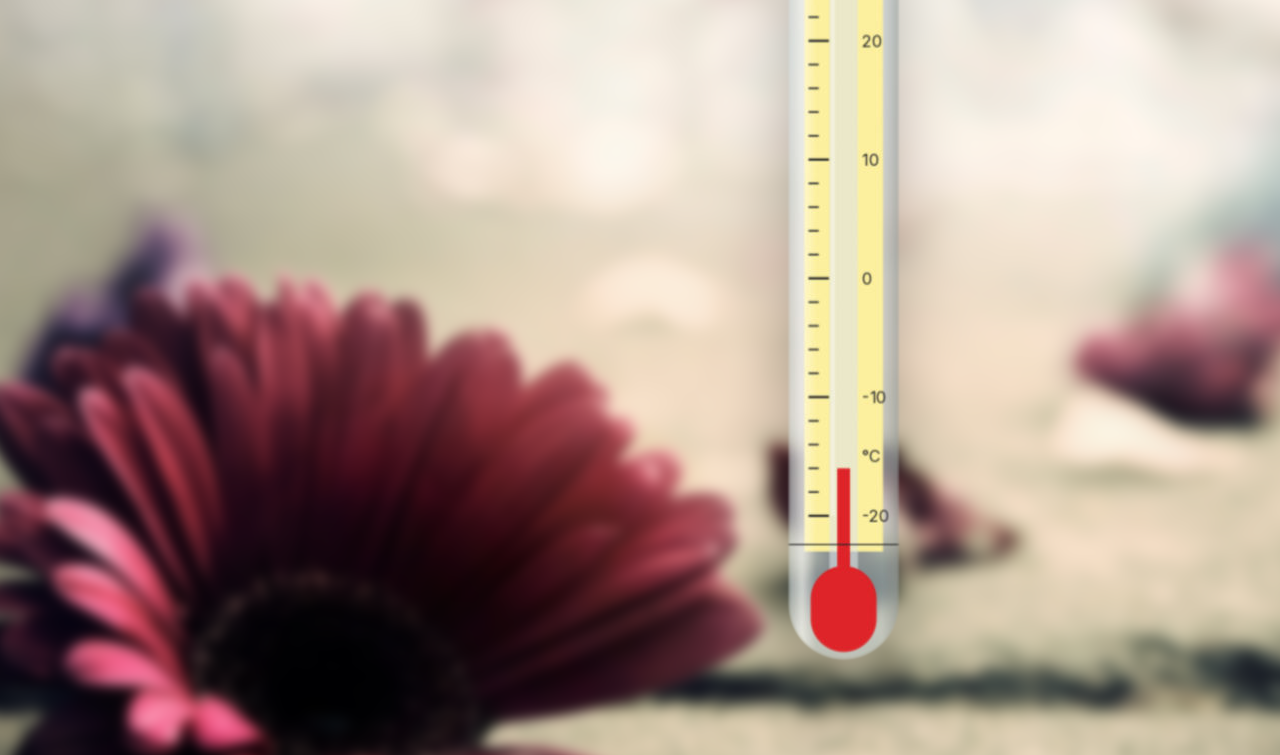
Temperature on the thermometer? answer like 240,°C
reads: -16,°C
